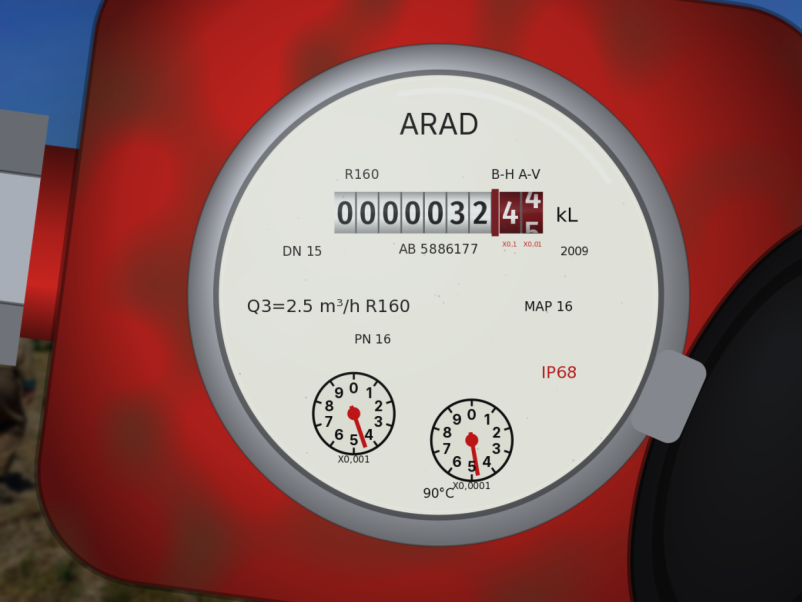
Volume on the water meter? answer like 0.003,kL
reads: 32.4444,kL
